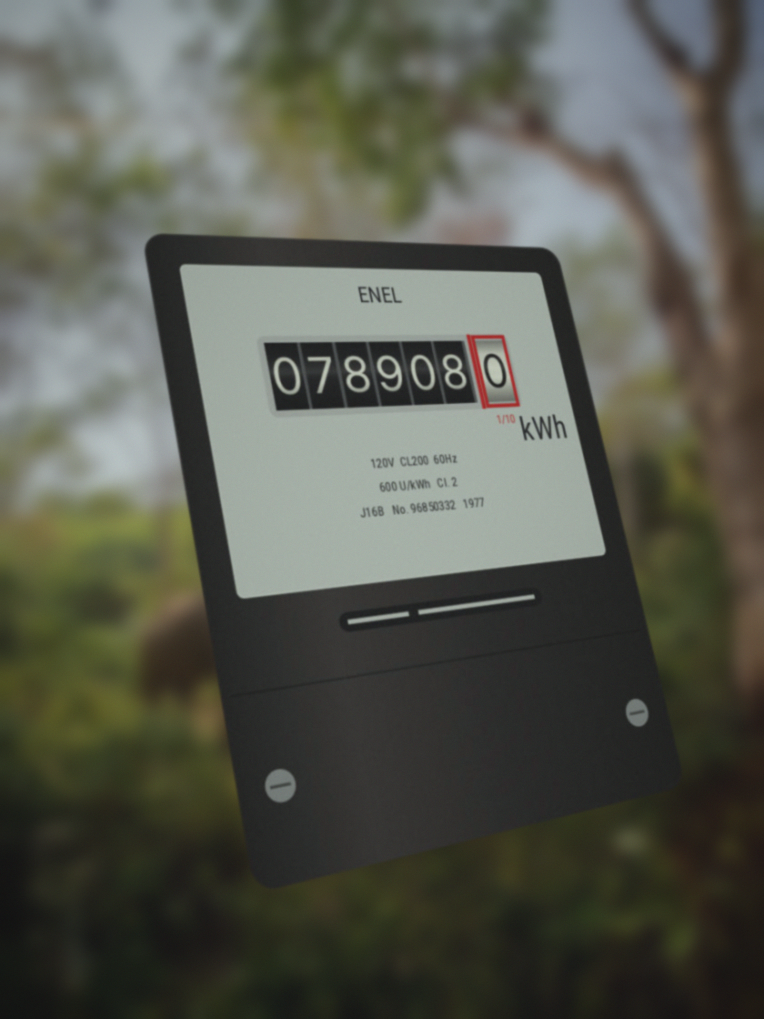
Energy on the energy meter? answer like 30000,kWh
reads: 78908.0,kWh
